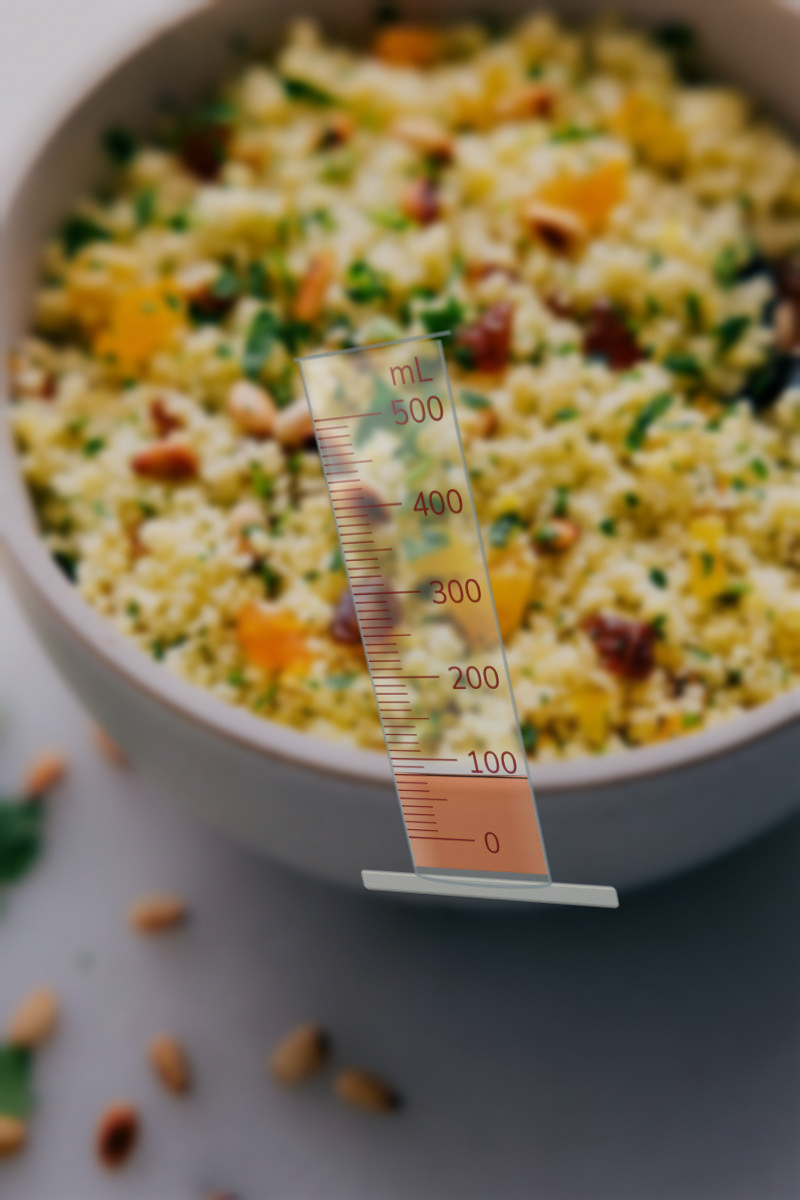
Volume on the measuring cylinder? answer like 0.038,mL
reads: 80,mL
